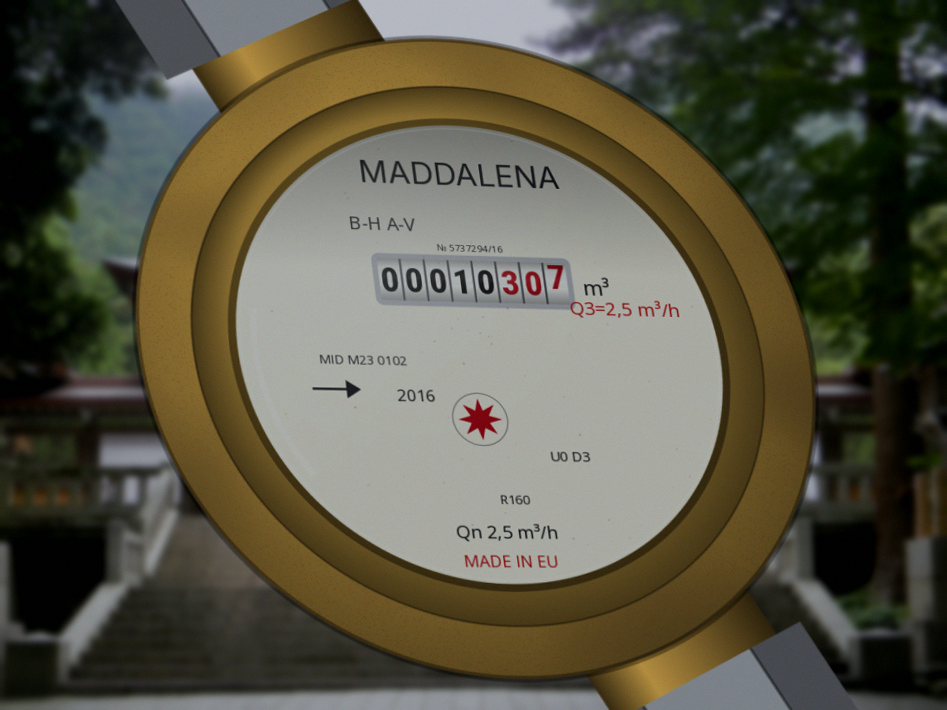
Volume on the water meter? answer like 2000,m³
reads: 10.307,m³
